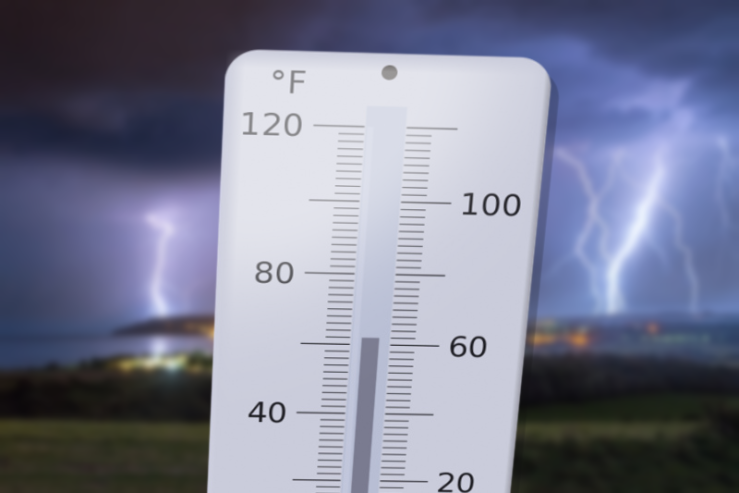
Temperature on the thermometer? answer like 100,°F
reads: 62,°F
